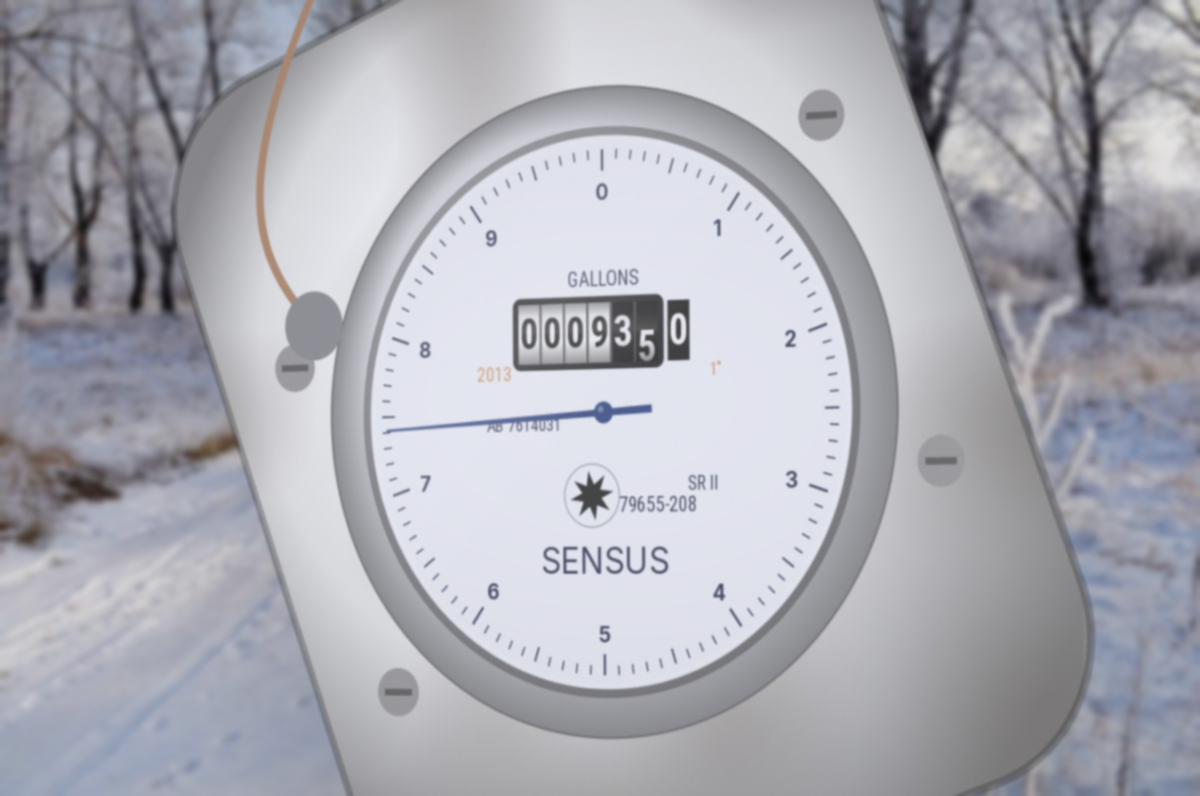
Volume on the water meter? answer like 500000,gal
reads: 9347.4,gal
